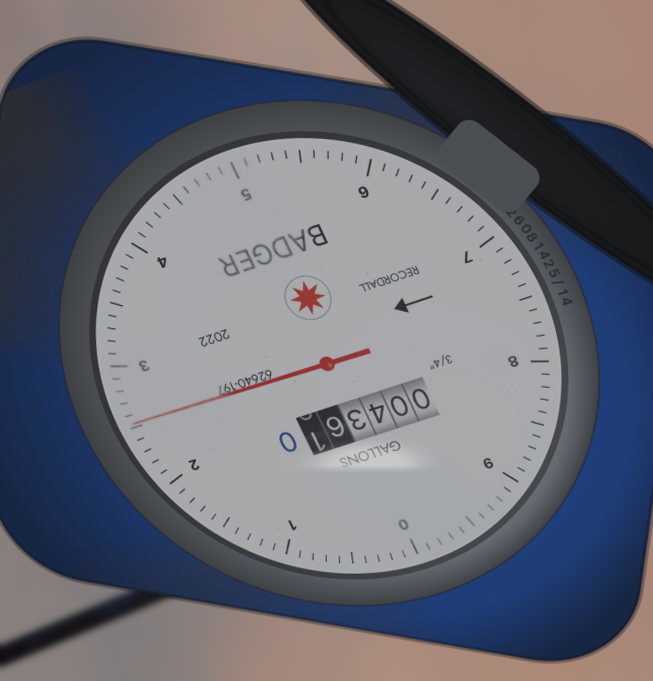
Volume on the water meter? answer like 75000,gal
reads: 43612.5,gal
